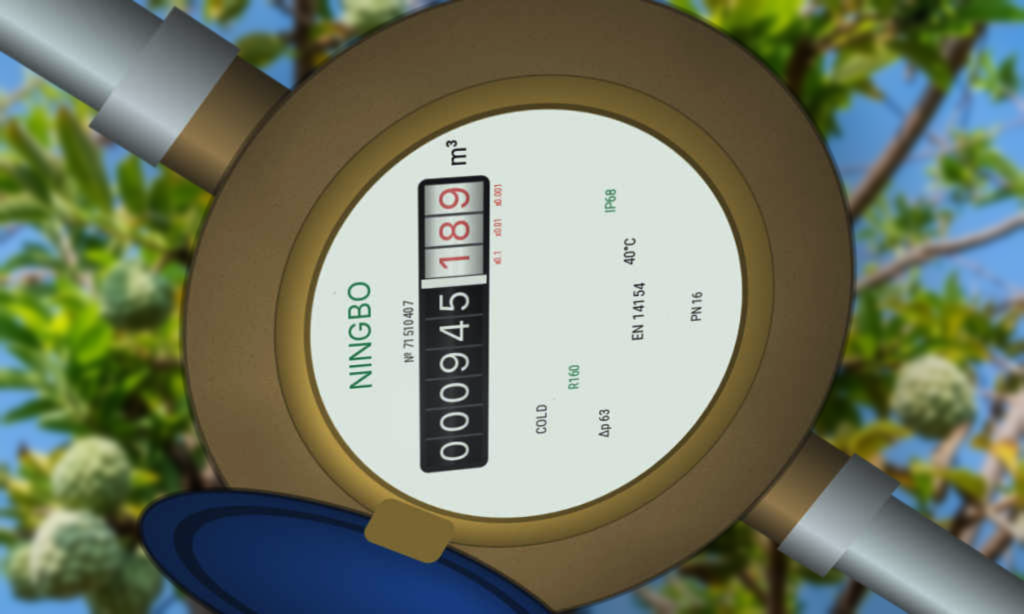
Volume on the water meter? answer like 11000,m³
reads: 945.189,m³
